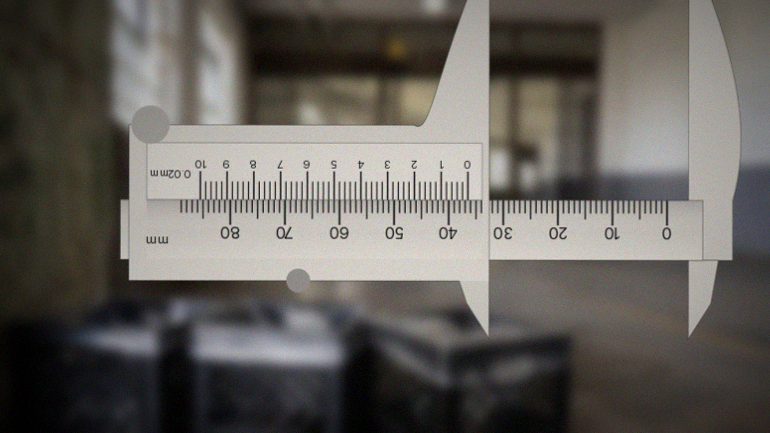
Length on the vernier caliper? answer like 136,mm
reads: 36.5,mm
